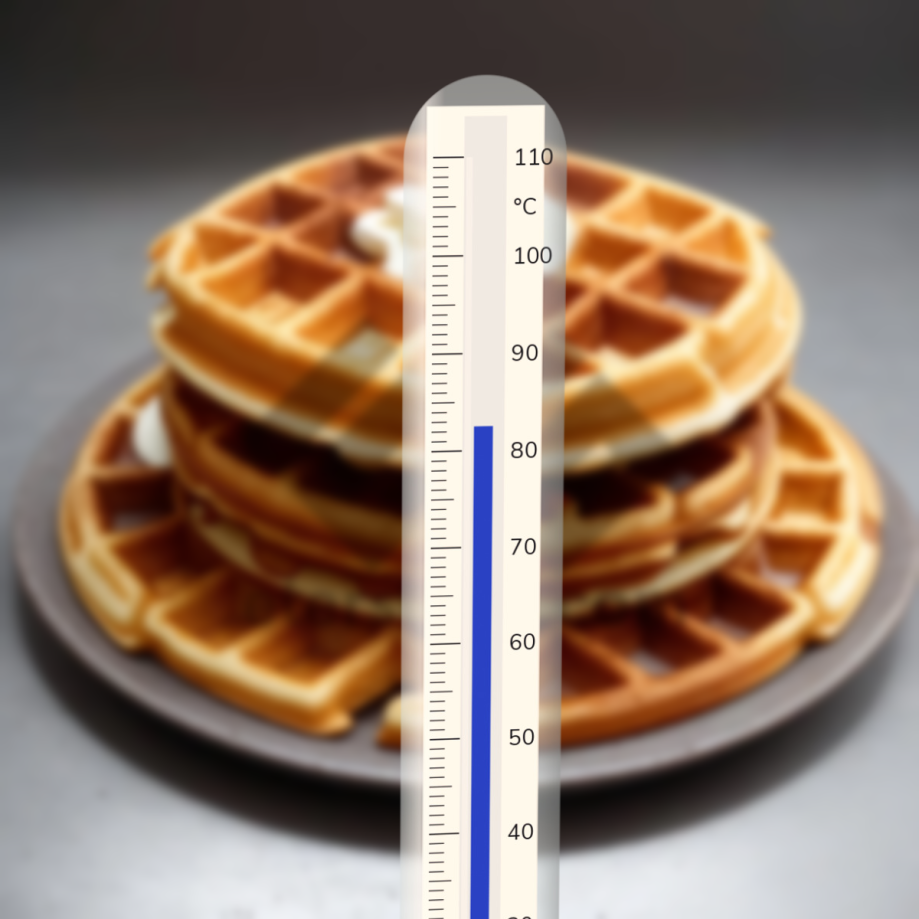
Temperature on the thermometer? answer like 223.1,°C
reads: 82.5,°C
